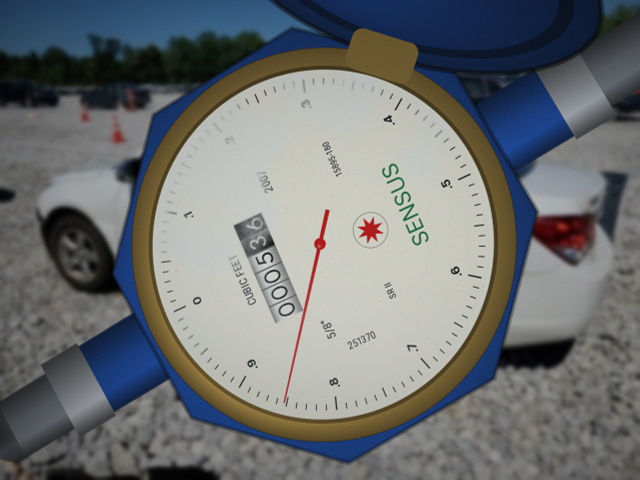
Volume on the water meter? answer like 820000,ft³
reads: 535.85,ft³
